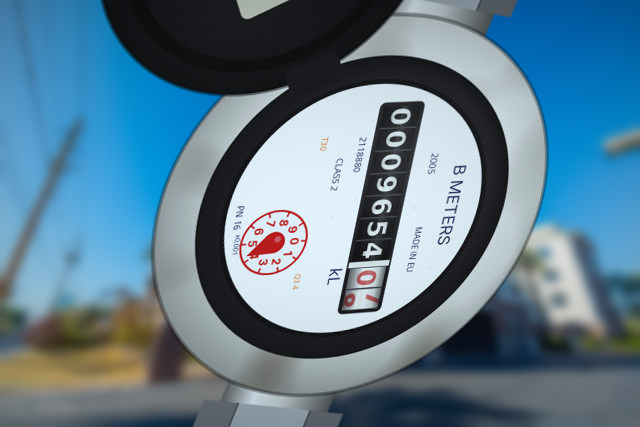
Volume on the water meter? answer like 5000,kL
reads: 9654.074,kL
